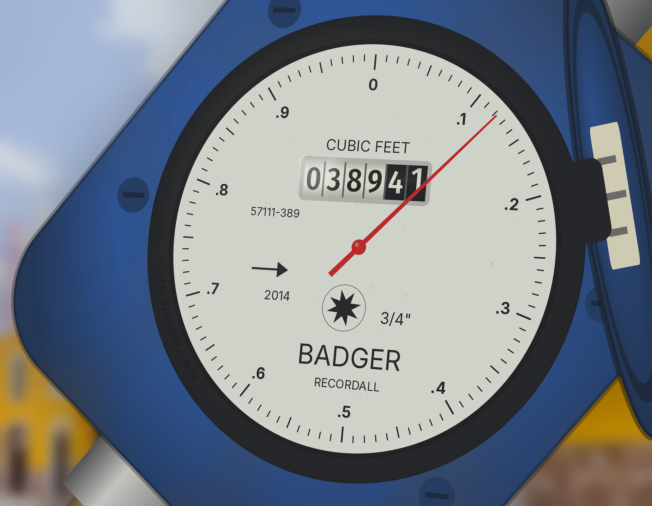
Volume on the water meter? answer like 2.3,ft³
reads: 38941.12,ft³
